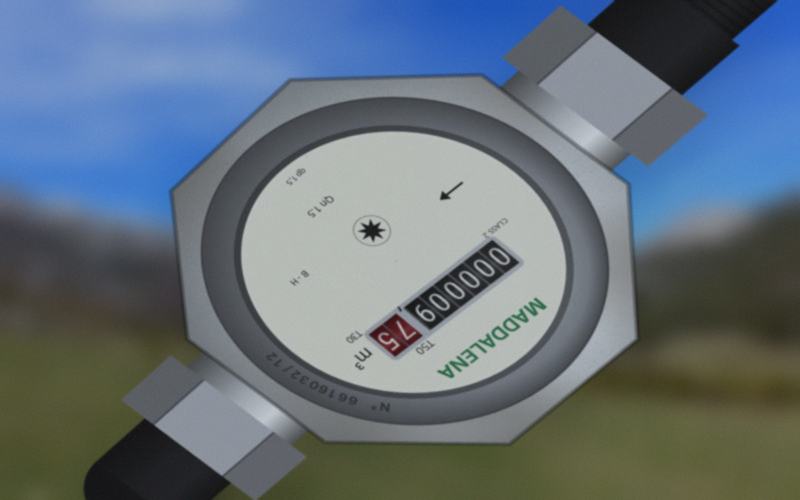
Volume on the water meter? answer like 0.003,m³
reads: 9.75,m³
